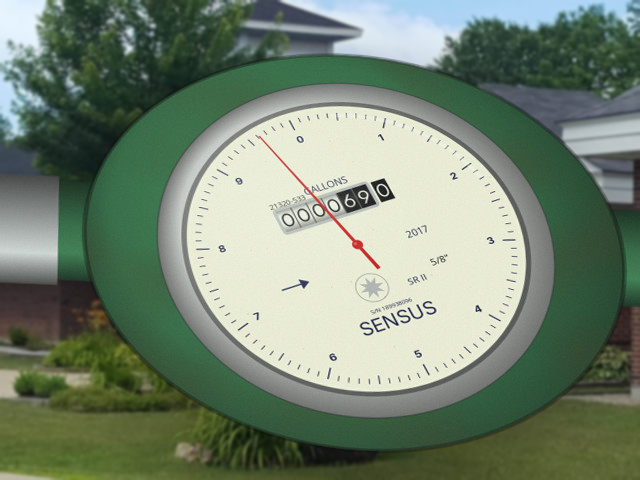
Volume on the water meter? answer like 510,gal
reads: 689.6,gal
